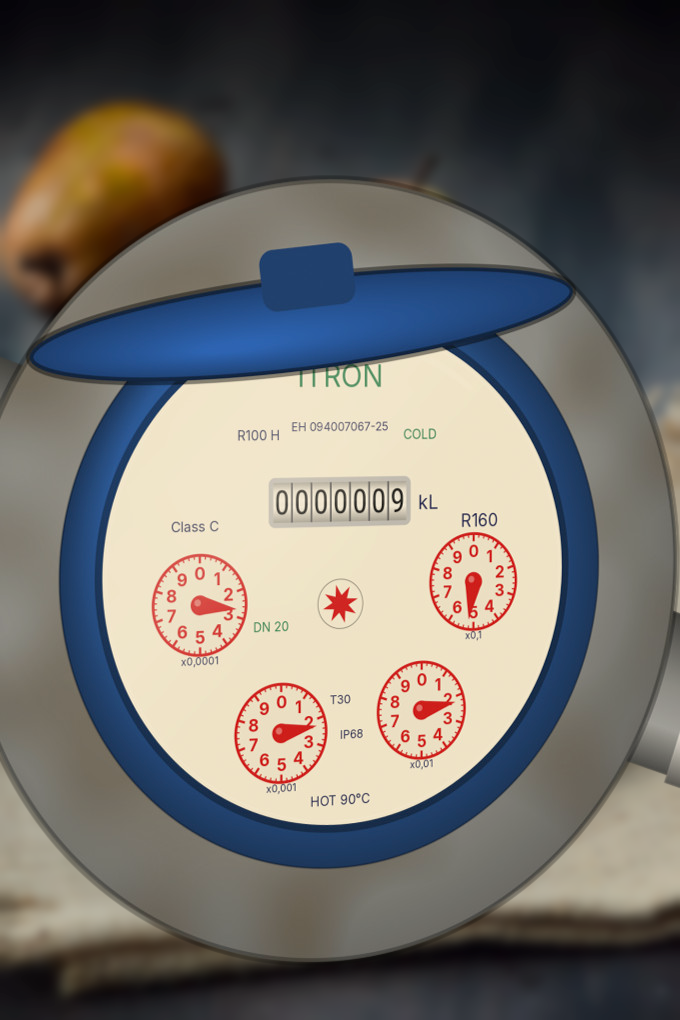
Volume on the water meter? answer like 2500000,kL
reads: 9.5222,kL
